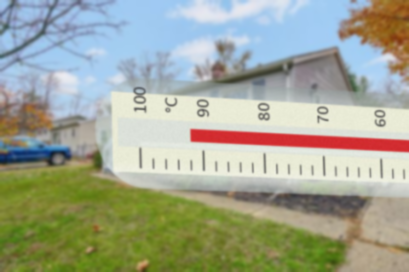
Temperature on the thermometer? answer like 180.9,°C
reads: 92,°C
